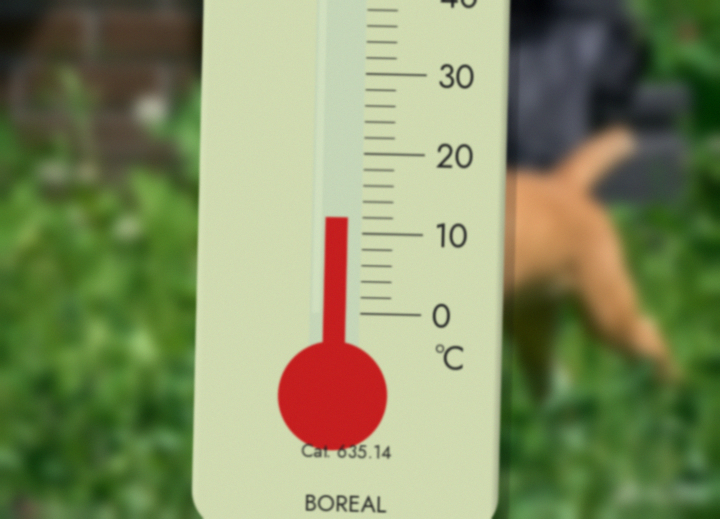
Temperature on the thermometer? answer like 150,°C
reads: 12,°C
